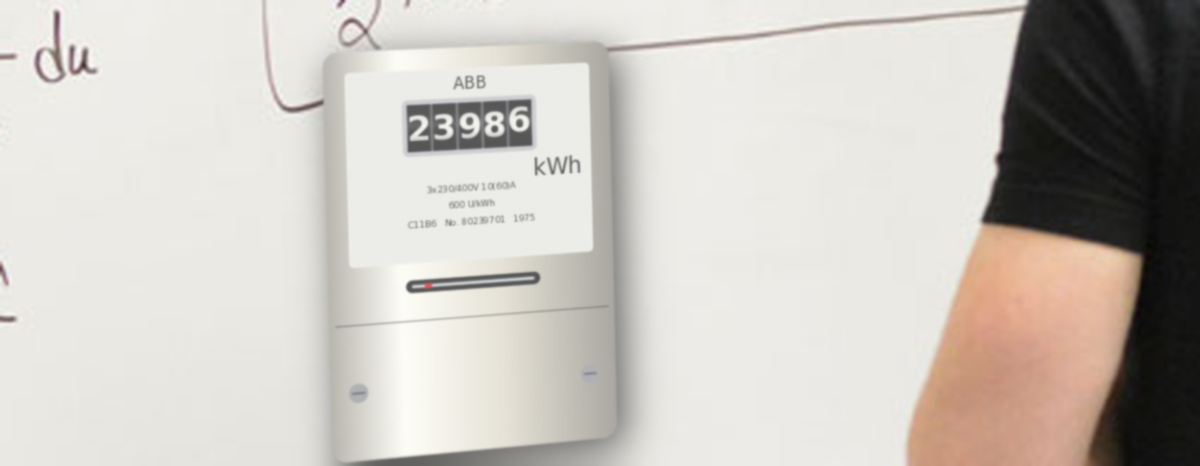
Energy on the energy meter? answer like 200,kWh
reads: 23986,kWh
